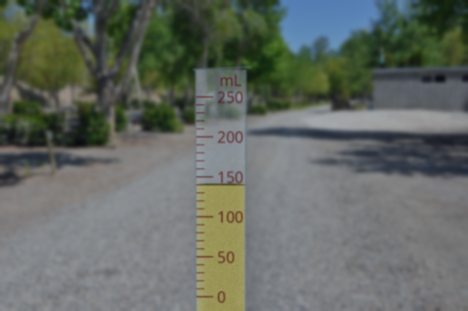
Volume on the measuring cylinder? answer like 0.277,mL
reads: 140,mL
